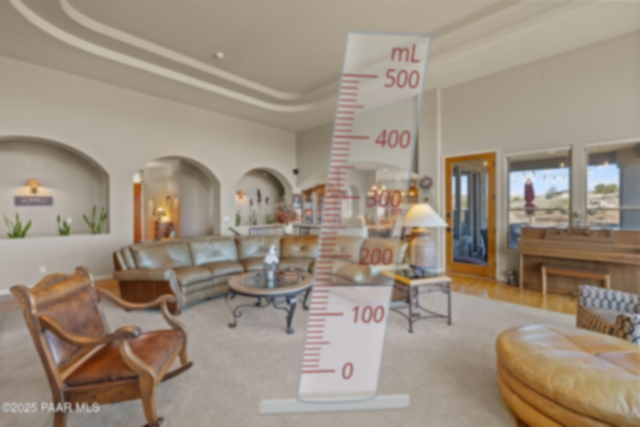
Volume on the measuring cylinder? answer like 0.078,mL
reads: 150,mL
